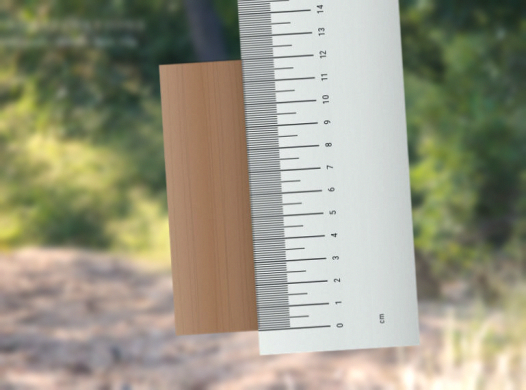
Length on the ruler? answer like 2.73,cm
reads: 12,cm
